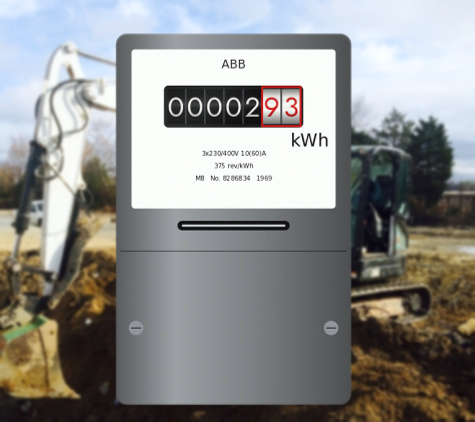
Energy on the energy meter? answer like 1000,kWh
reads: 2.93,kWh
